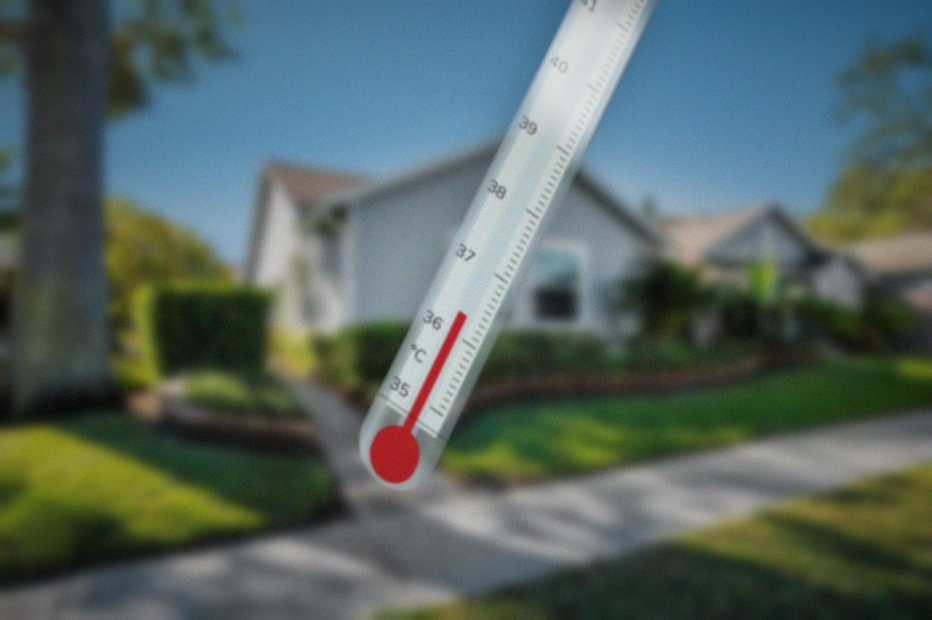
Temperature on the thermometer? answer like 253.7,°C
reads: 36.3,°C
